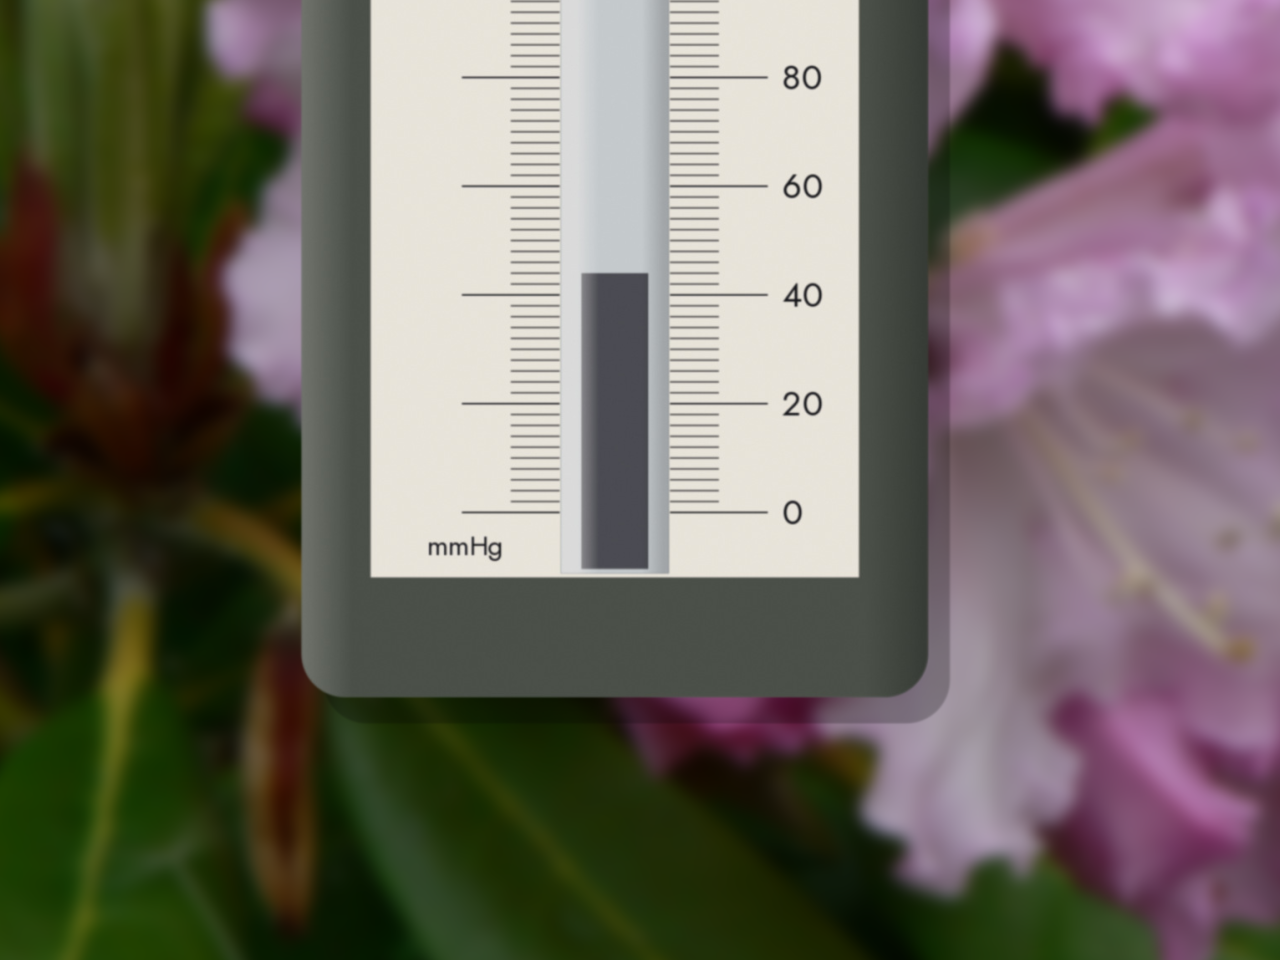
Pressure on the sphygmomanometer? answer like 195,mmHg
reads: 44,mmHg
